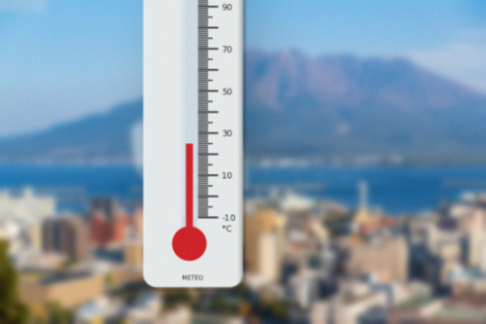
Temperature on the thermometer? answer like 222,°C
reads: 25,°C
